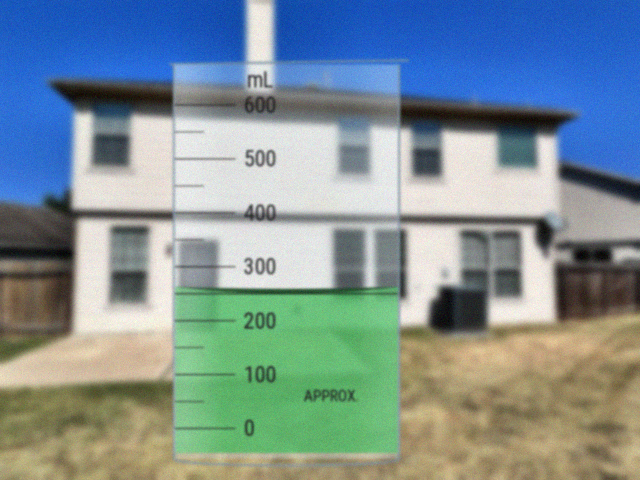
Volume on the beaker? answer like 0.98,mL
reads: 250,mL
